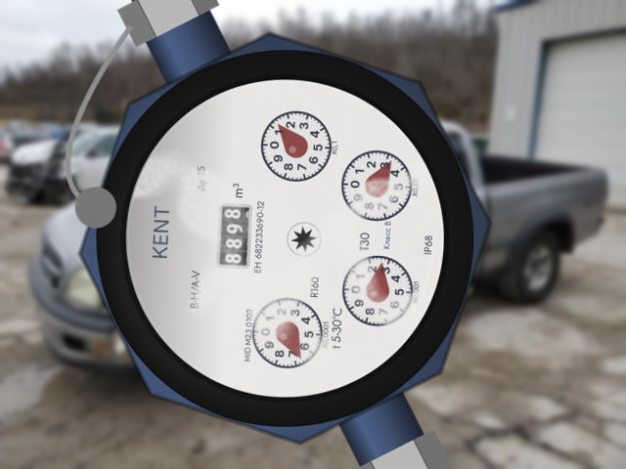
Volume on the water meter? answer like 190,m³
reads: 8898.1326,m³
